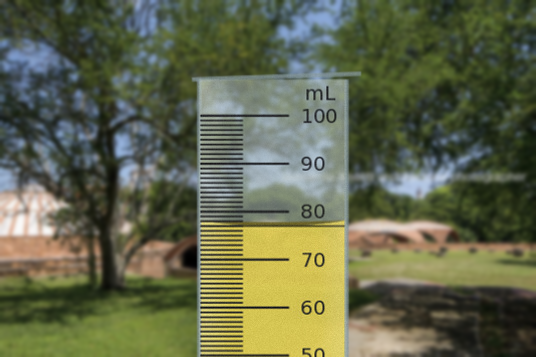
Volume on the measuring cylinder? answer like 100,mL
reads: 77,mL
